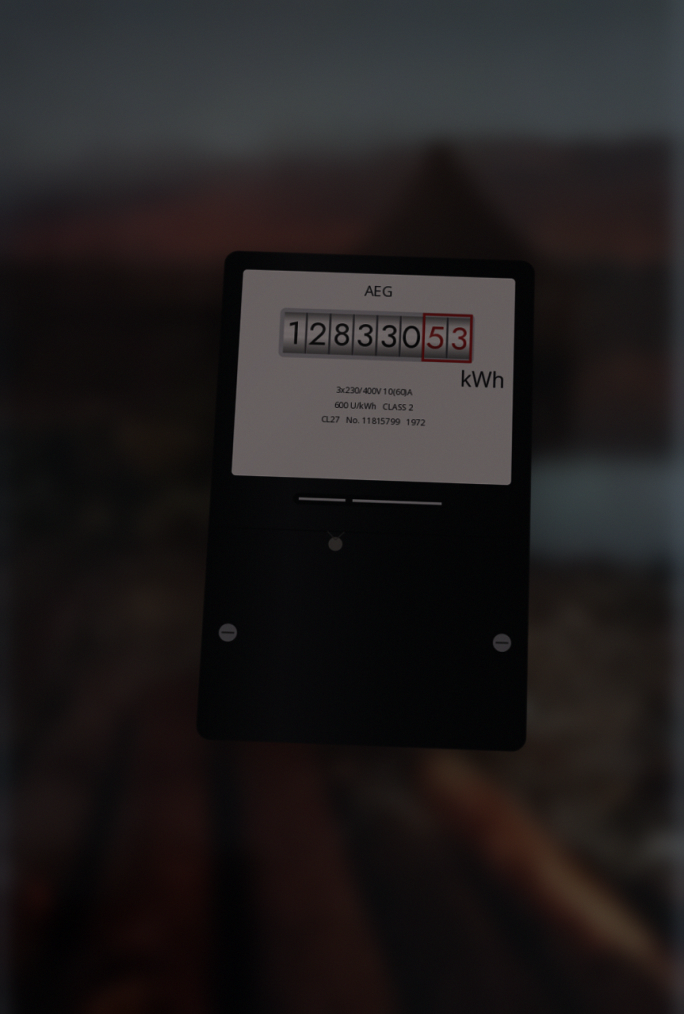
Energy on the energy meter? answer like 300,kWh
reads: 128330.53,kWh
